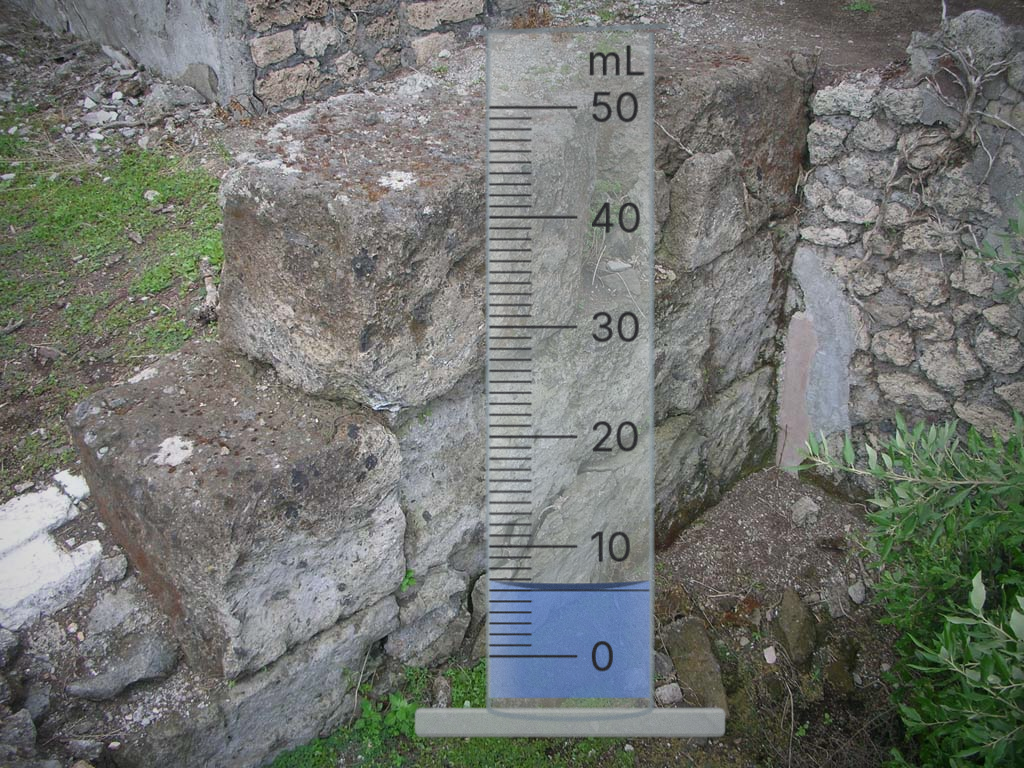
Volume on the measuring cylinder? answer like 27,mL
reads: 6,mL
